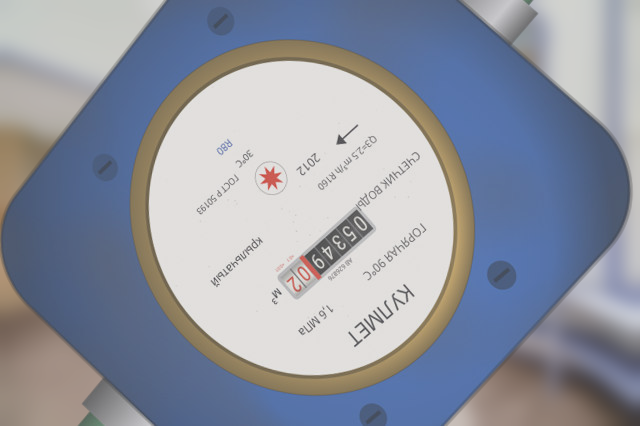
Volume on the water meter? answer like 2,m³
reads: 5349.02,m³
